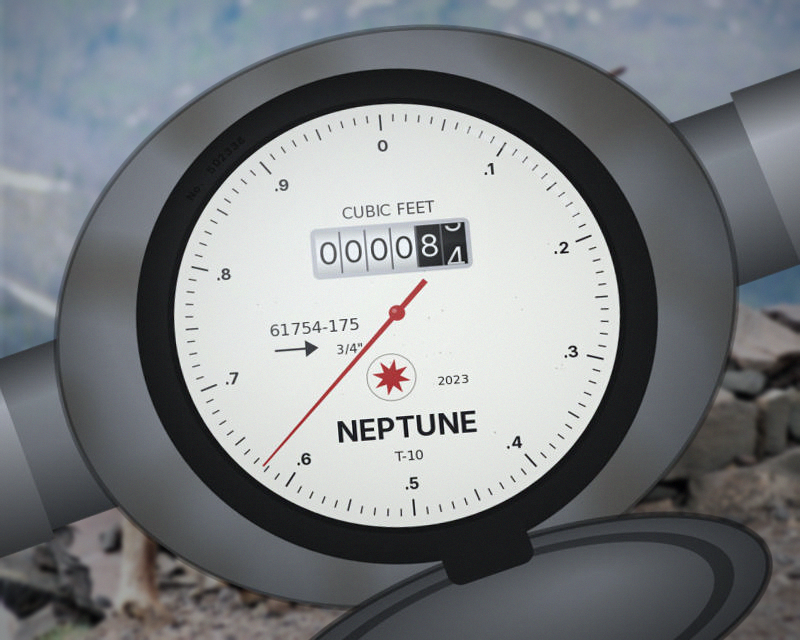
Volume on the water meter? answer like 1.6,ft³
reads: 83.62,ft³
